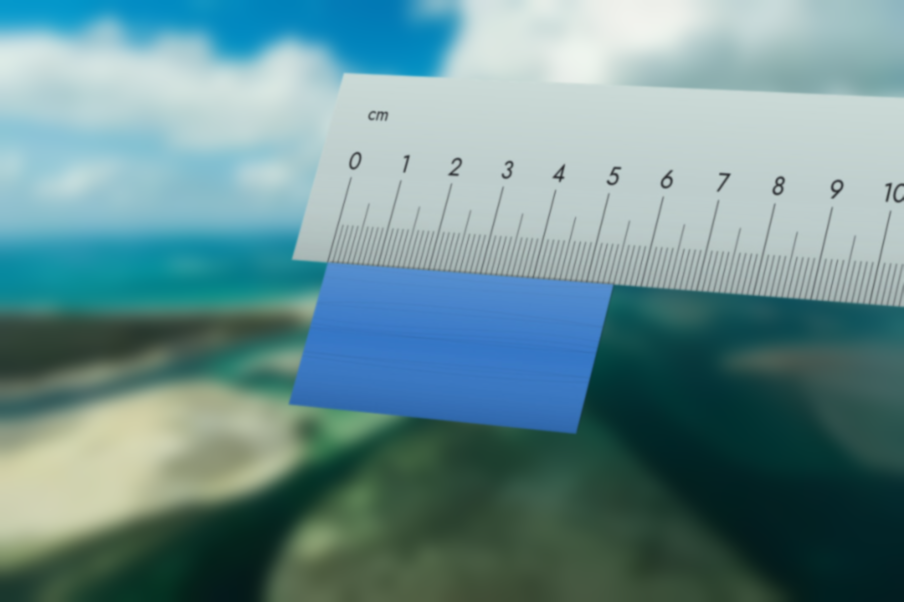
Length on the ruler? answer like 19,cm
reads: 5.5,cm
